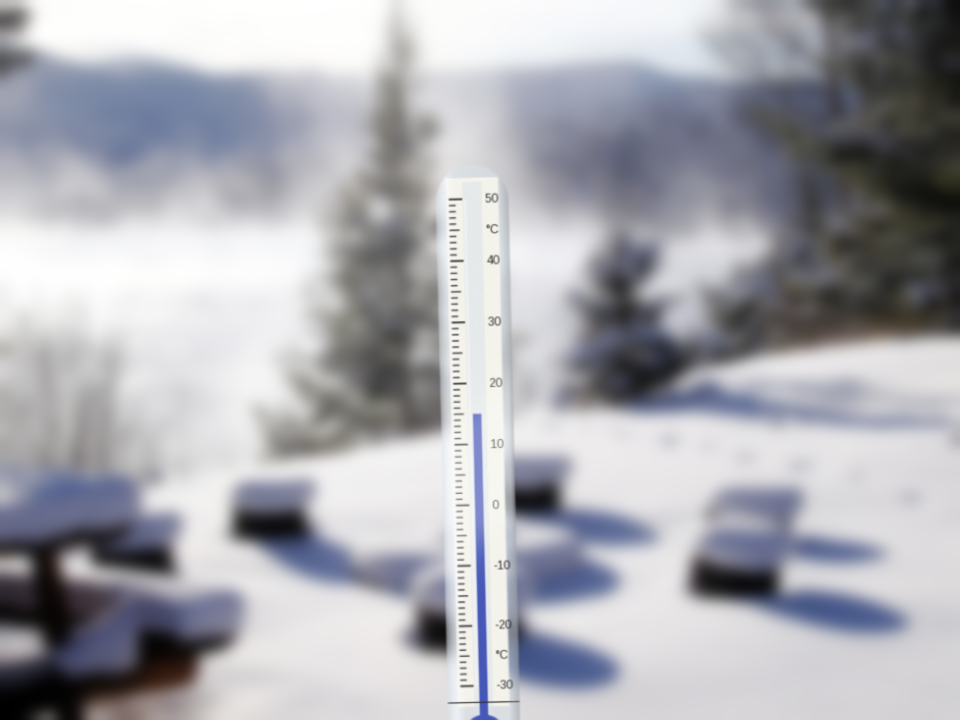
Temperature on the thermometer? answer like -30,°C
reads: 15,°C
